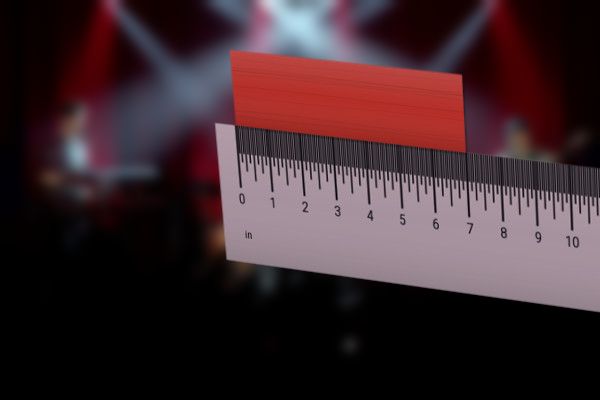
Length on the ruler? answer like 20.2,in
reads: 7,in
